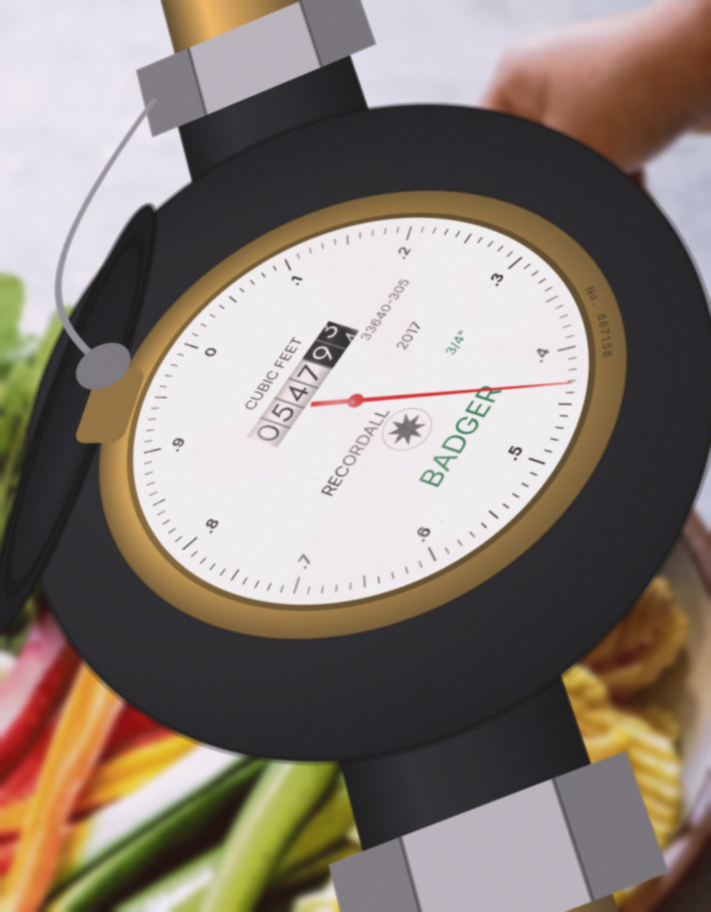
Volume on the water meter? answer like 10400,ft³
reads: 54793.43,ft³
